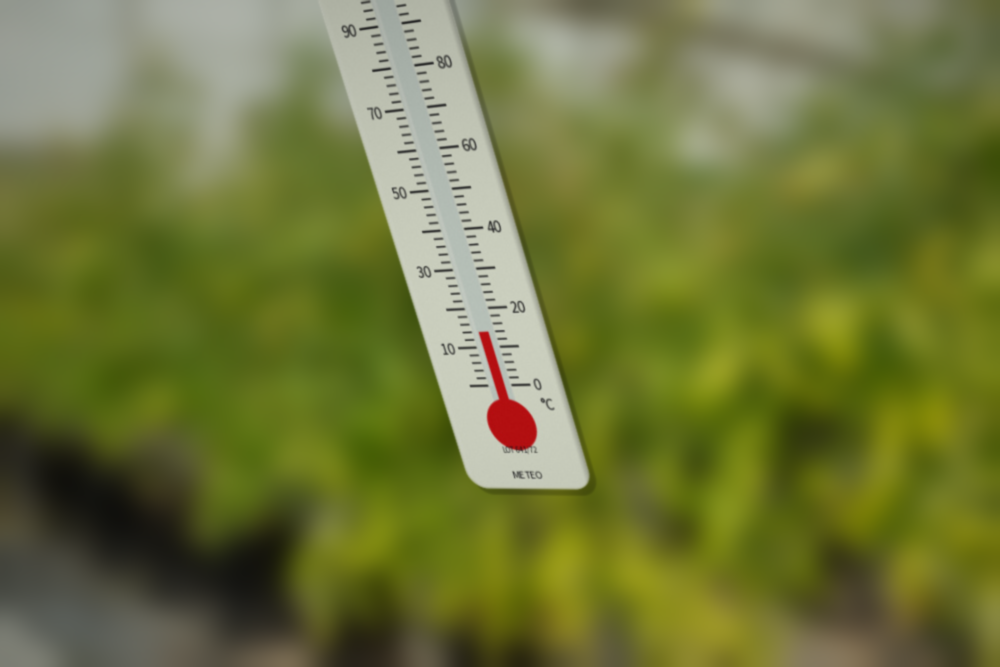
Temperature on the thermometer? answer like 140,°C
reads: 14,°C
